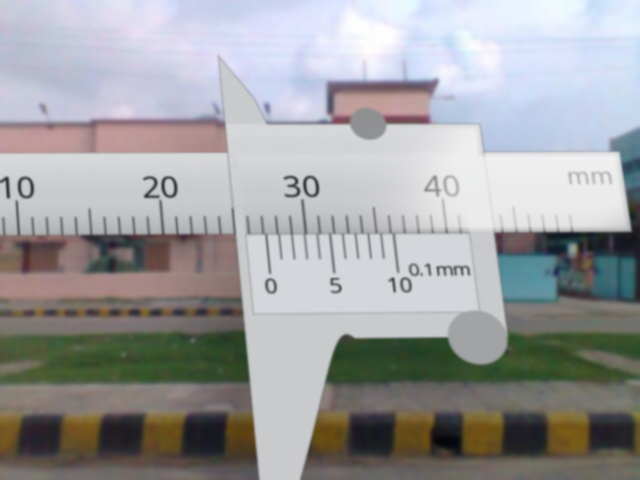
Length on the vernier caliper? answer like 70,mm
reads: 27.2,mm
